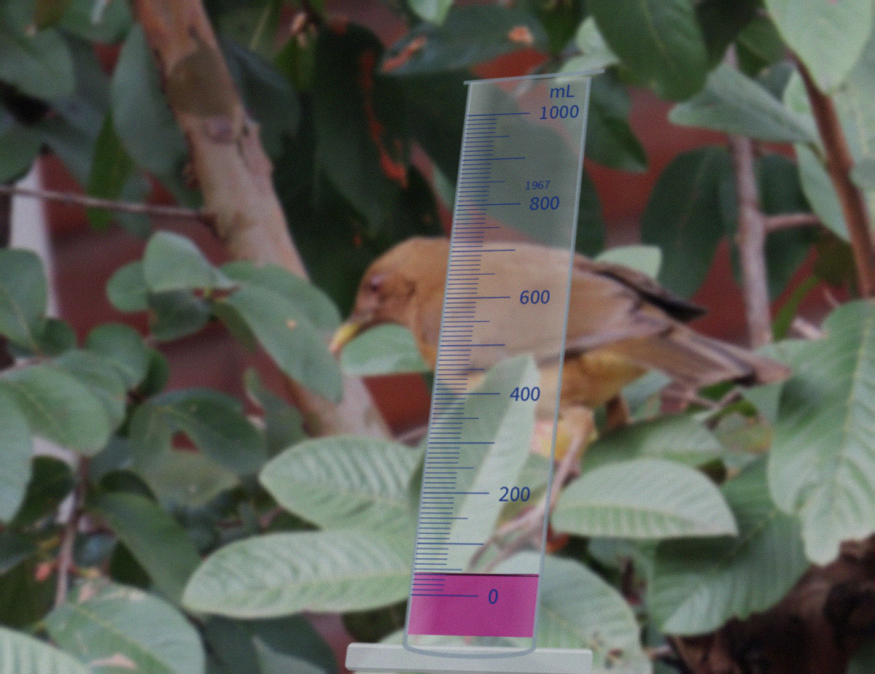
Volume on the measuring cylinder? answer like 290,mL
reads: 40,mL
